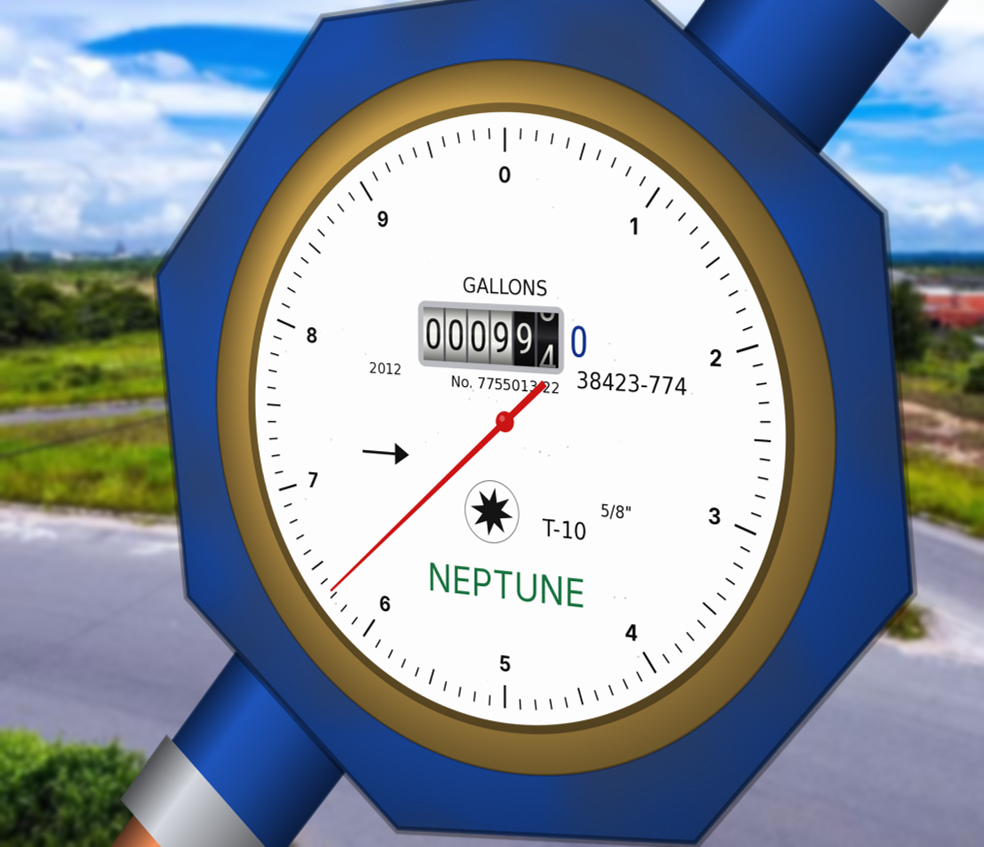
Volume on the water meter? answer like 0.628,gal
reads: 9936.3,gal
